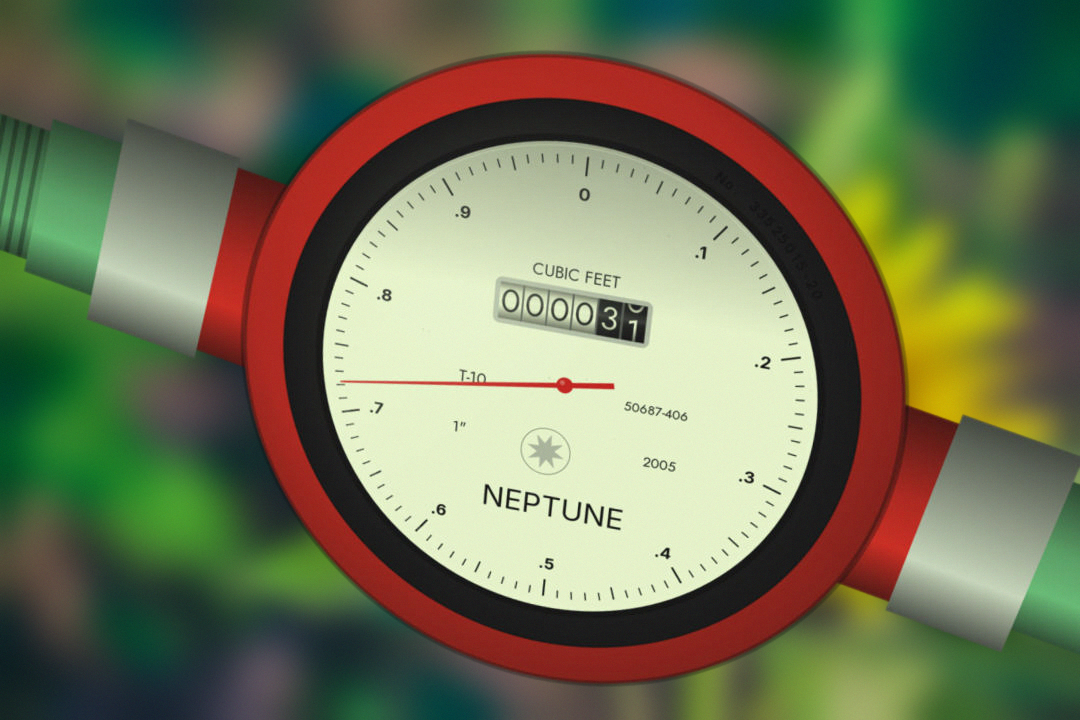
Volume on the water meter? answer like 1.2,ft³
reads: 30.72,ft³
